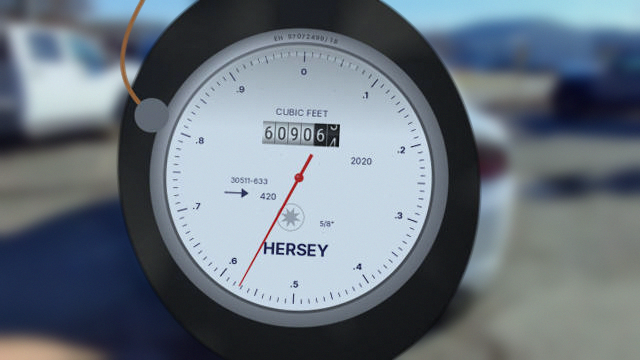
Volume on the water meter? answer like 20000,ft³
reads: 609063.57,ft³
